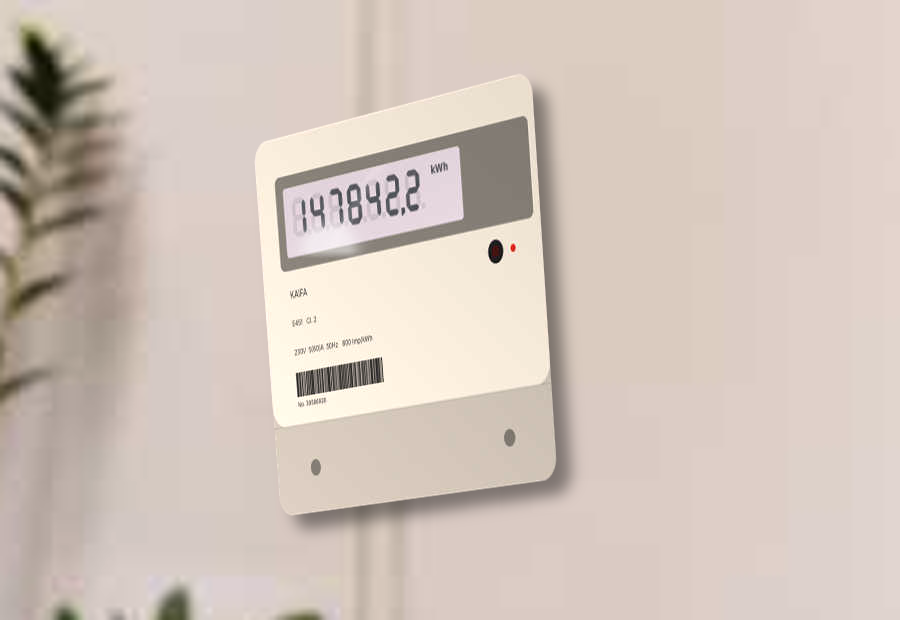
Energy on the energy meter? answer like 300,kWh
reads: 147842.2,kWh
